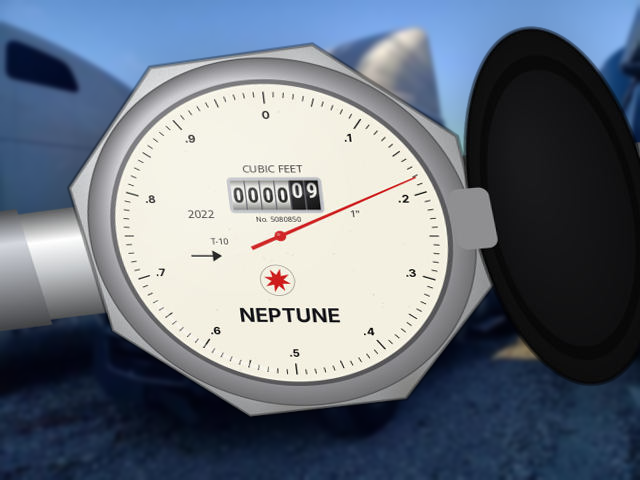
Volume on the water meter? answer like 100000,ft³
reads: 9.18,ft³
